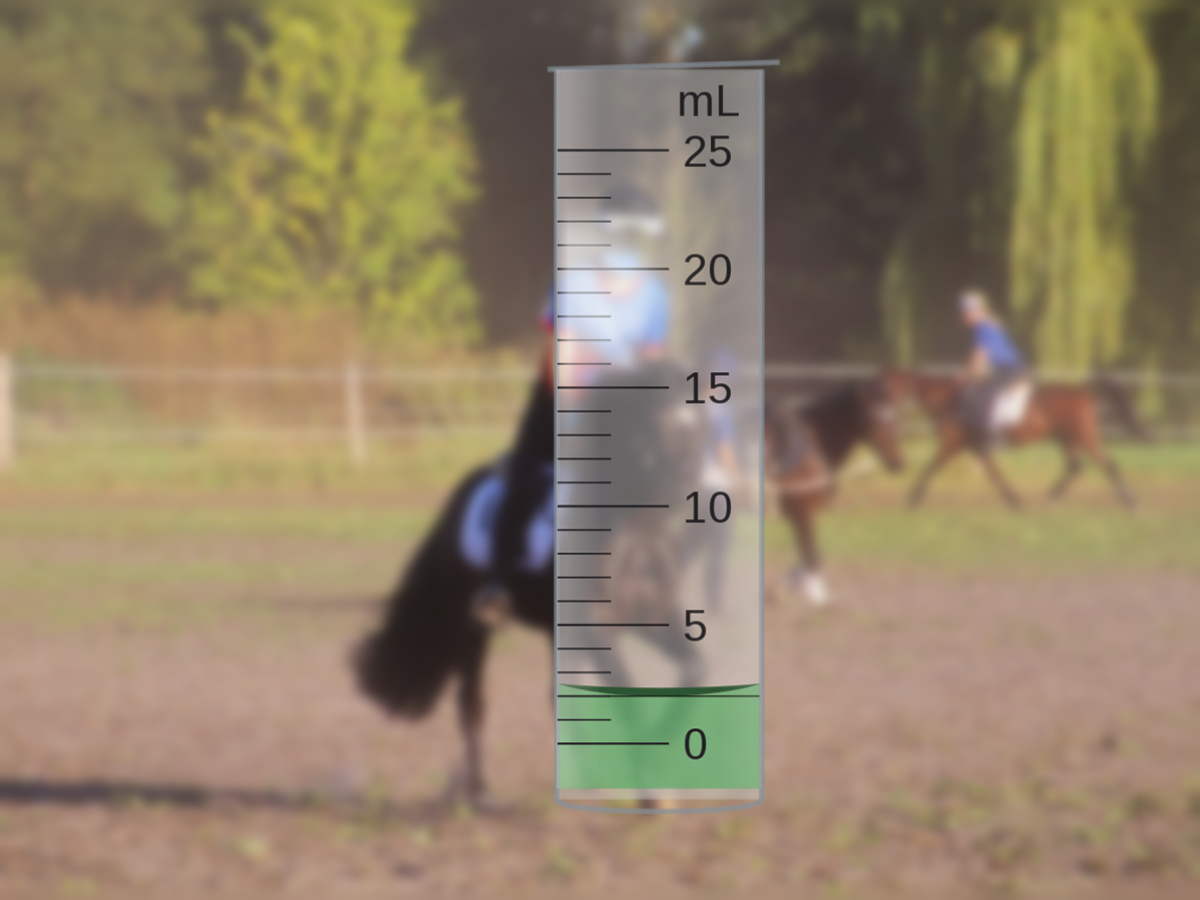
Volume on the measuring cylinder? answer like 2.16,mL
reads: 2,mL
